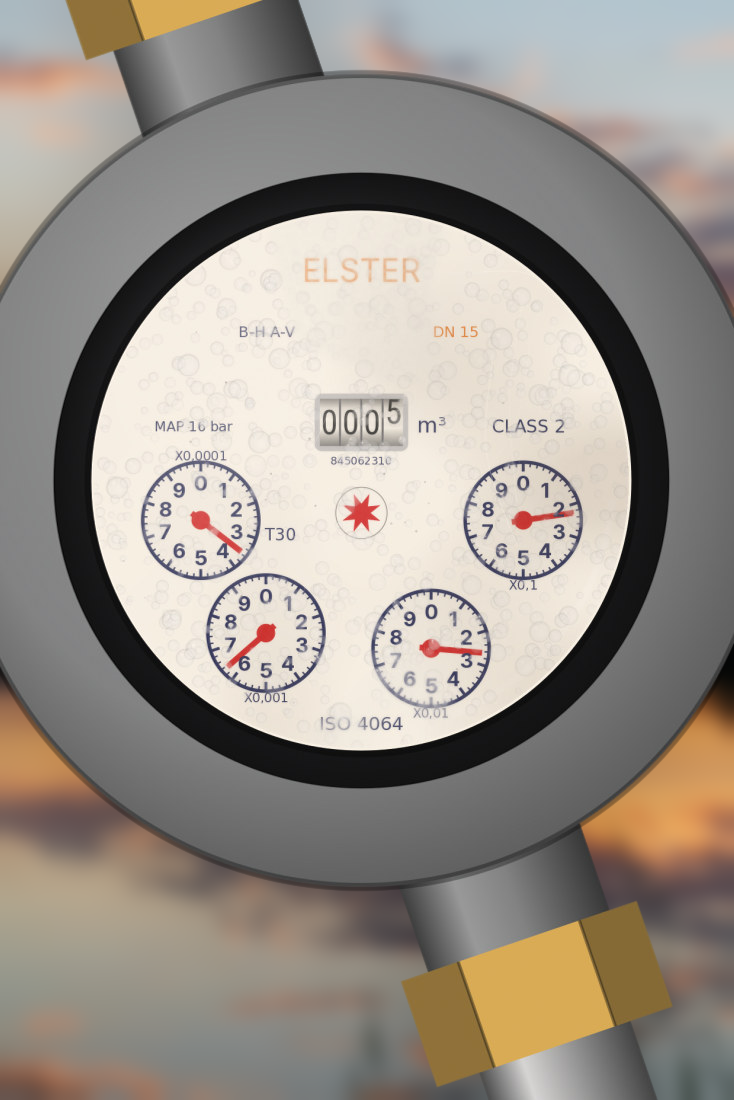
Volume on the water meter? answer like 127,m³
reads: 5.2263,m³
